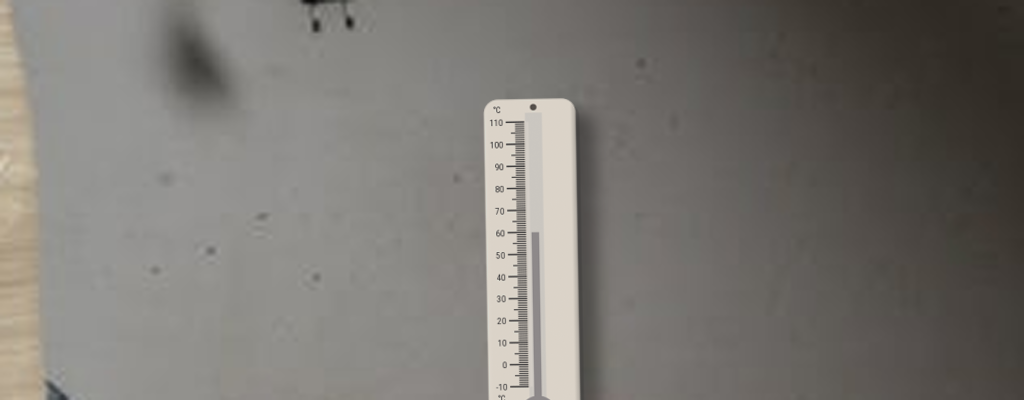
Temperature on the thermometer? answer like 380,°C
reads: 60,°C
